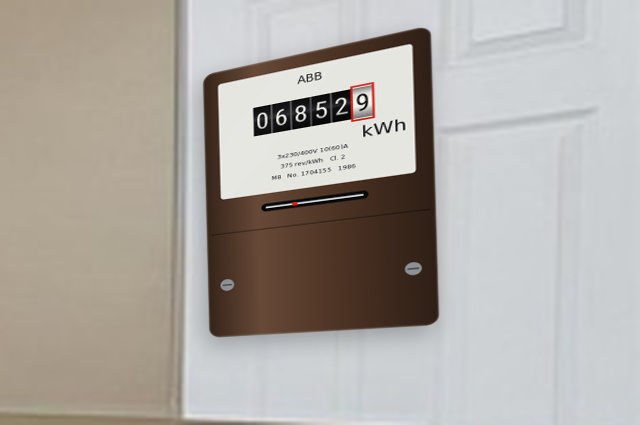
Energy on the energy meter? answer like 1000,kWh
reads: 6852.9,kWh
